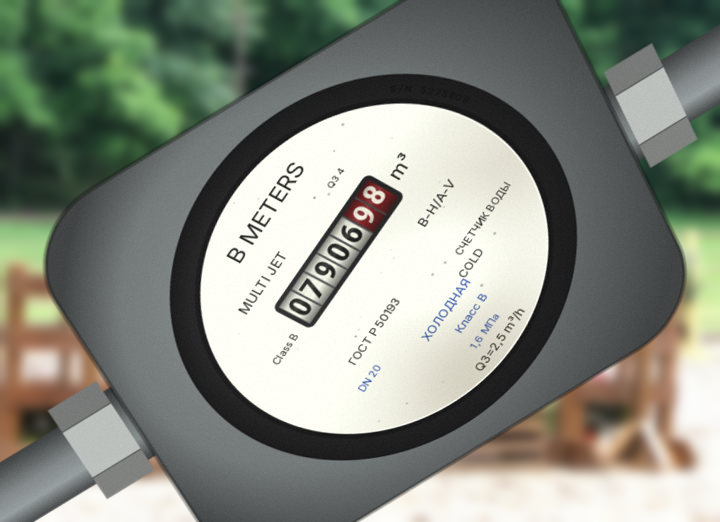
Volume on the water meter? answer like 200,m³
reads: 7906.98,m³
